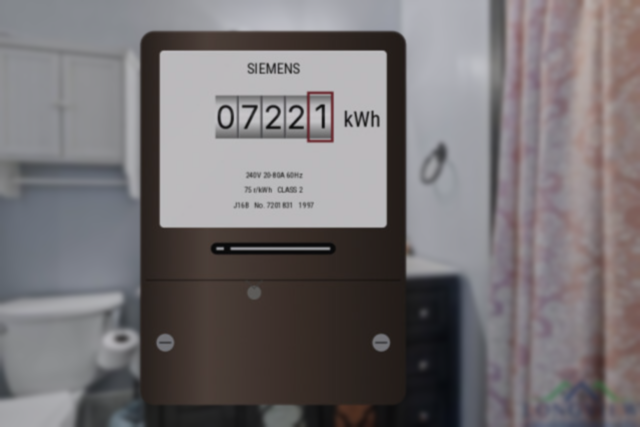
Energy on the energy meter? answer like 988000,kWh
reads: 722.1,kWh
